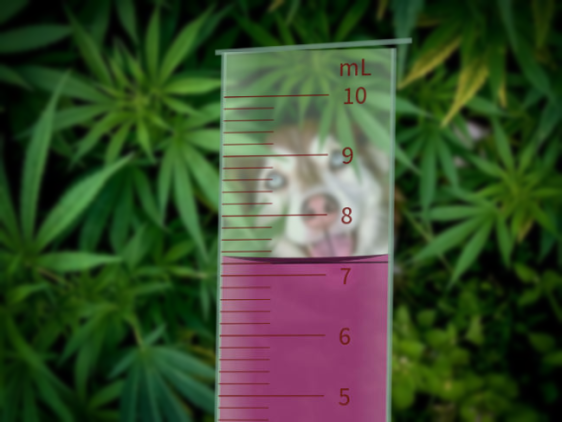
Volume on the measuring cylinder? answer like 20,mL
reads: 7.2,mL
